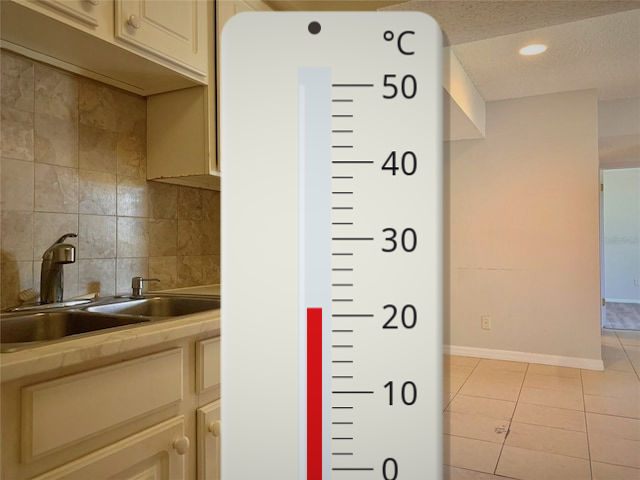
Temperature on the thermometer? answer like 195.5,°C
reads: 21,°C
